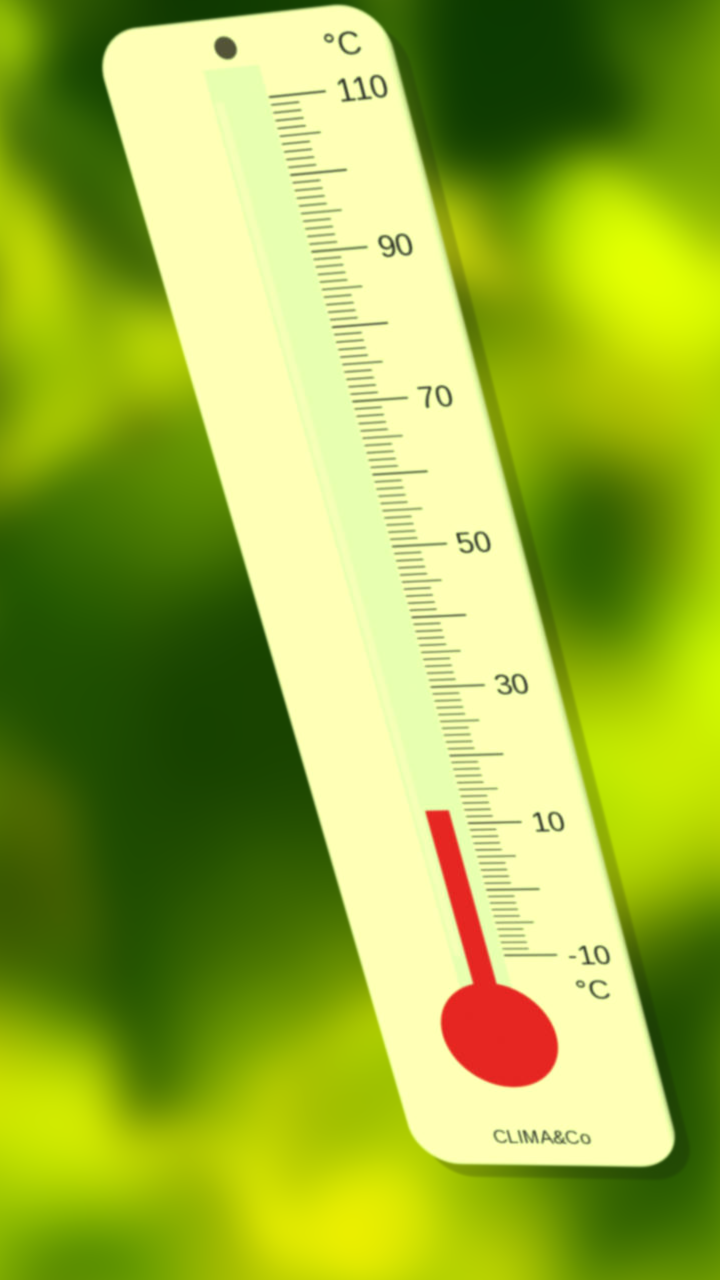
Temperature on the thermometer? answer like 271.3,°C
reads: 12,°C
